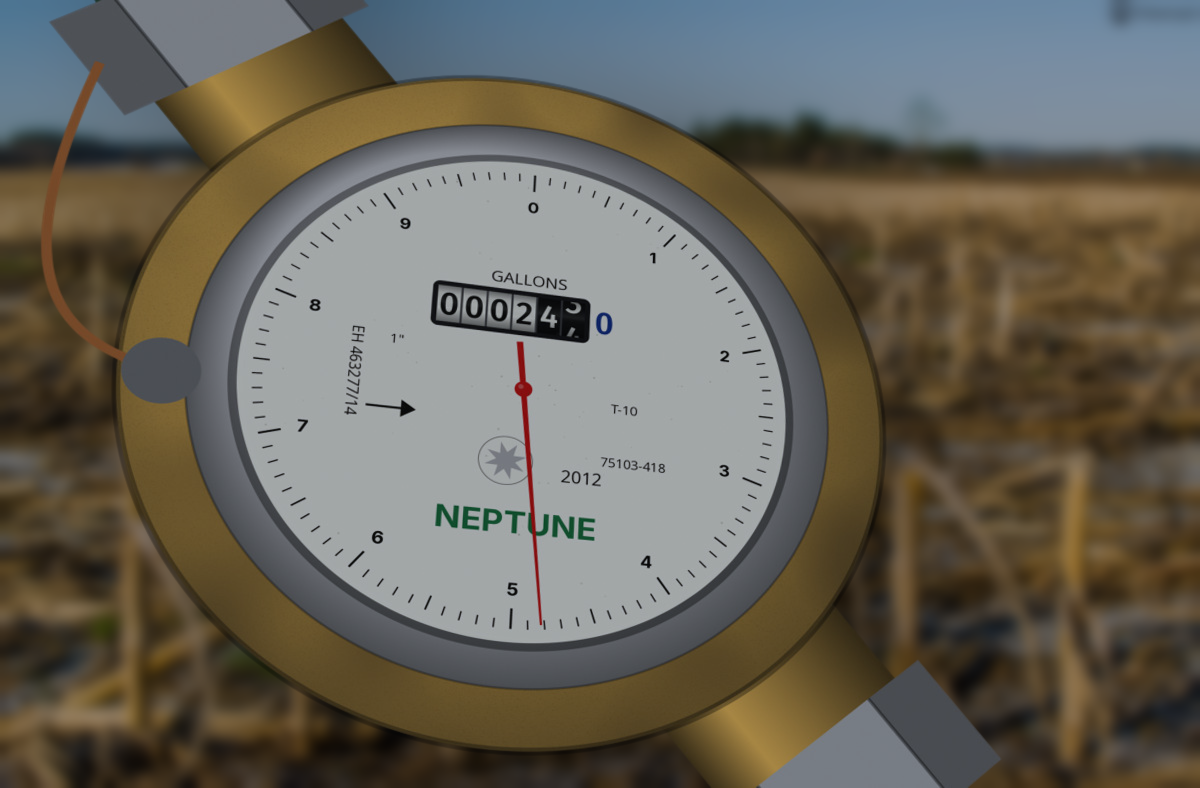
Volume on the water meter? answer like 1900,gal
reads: 2434.8,gal
